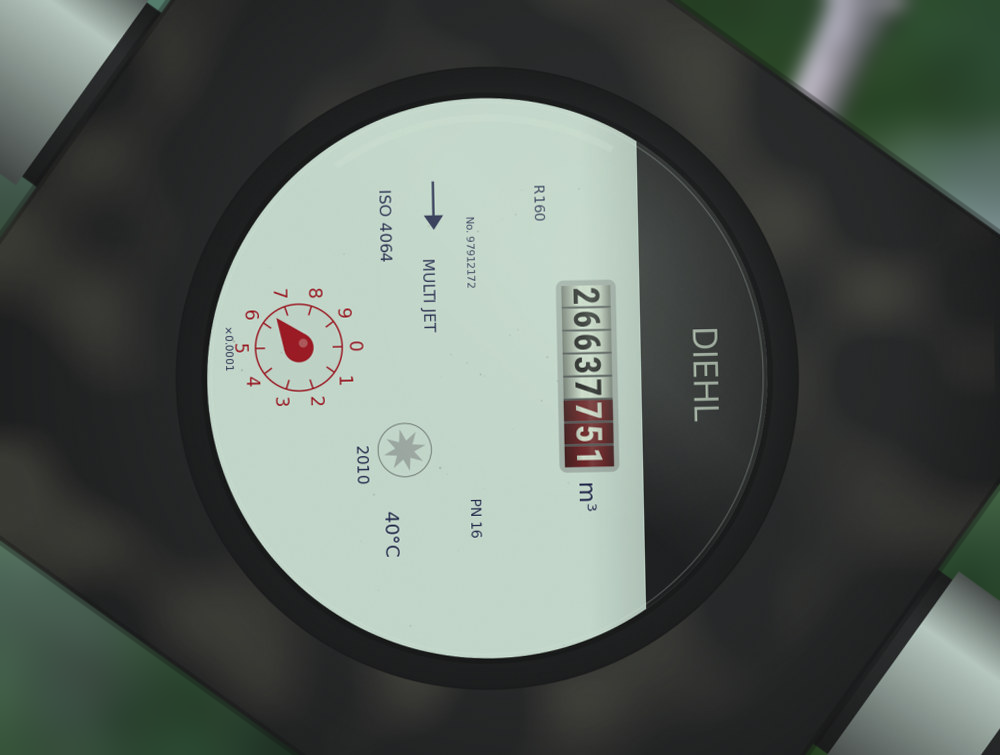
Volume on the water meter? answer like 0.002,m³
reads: 26637.7516,m³
